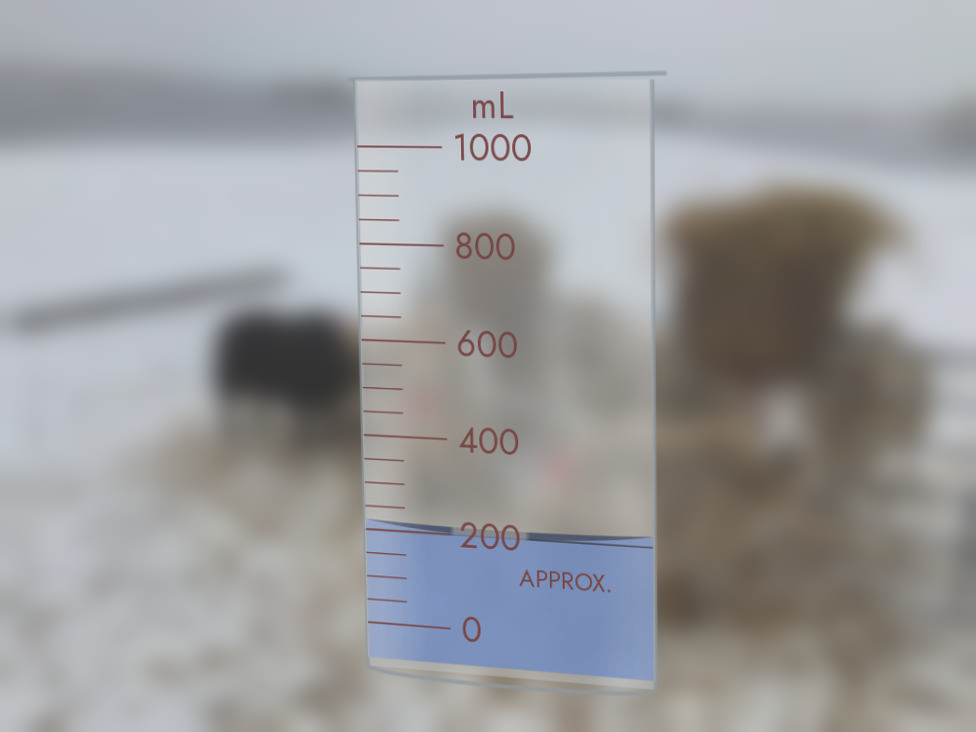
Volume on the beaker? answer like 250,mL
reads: 200,mL
